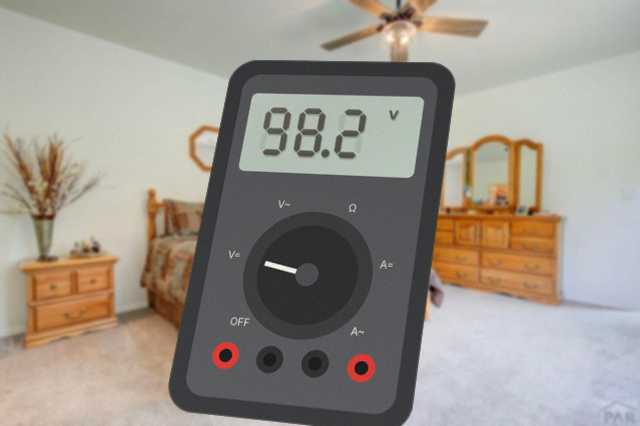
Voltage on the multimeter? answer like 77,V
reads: 98.2,V
